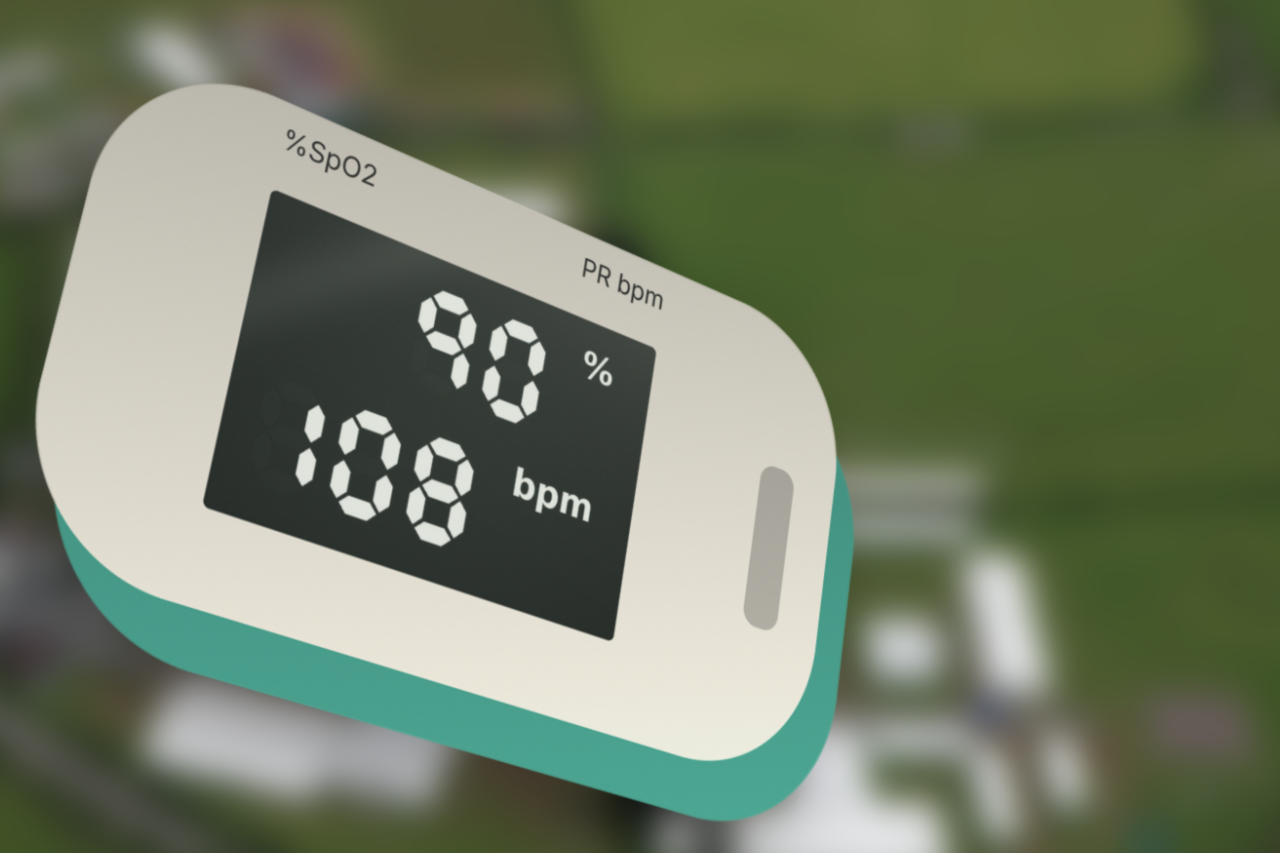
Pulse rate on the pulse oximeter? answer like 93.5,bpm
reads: 108,bpm
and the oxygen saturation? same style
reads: 90,%
